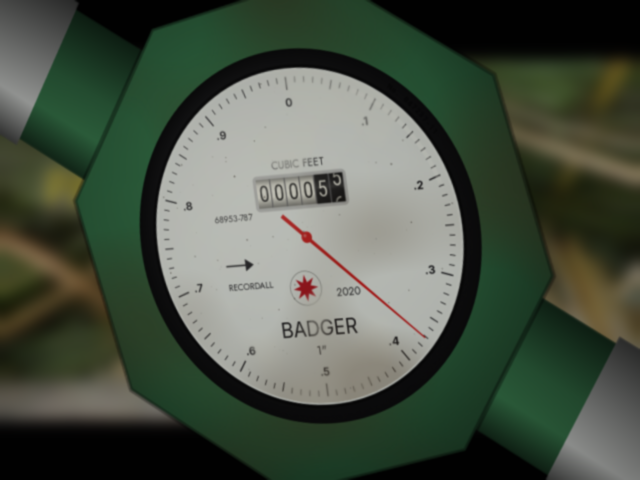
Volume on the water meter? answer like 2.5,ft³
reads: 55.37,ft³
